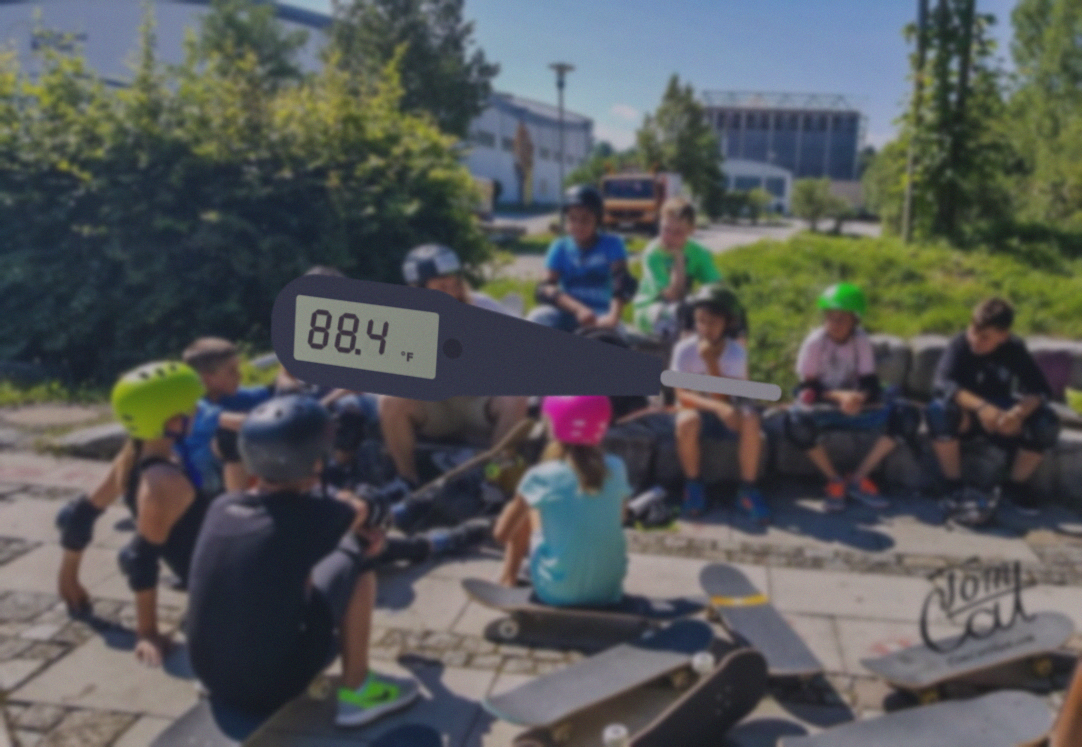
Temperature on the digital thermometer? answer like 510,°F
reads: 88.4,°F
